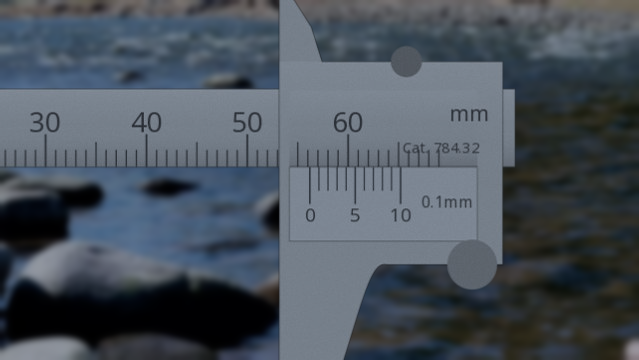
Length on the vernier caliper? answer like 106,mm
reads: 56.2,mm
